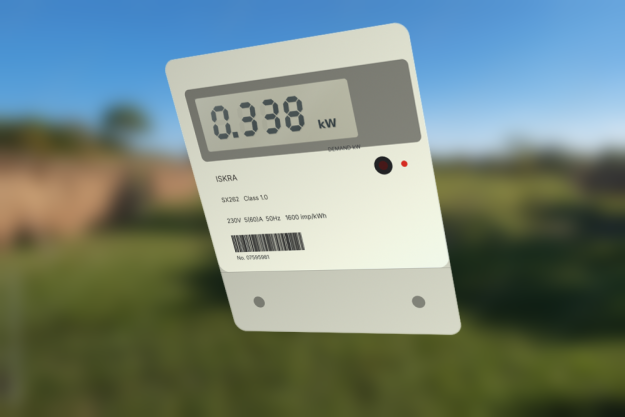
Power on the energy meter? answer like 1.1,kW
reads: 0.338,kW
